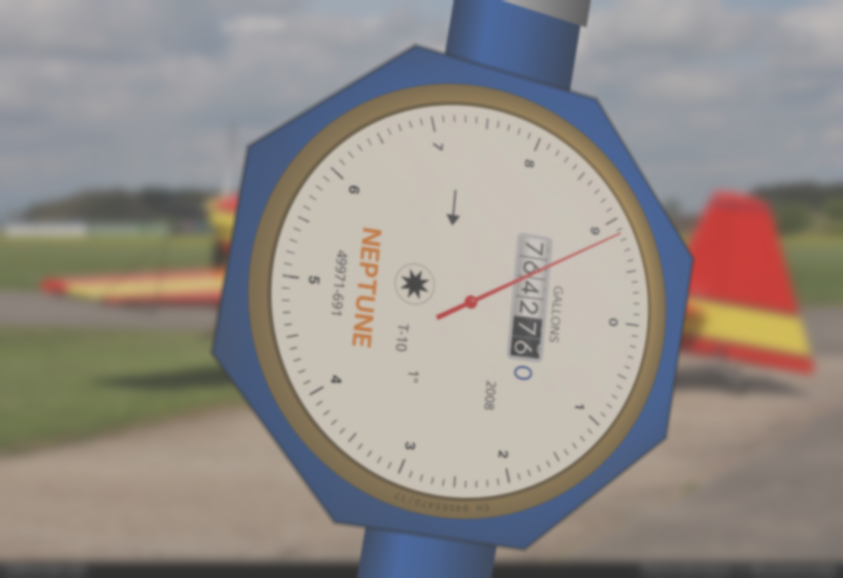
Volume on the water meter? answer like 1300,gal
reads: 7642759.1,gal
